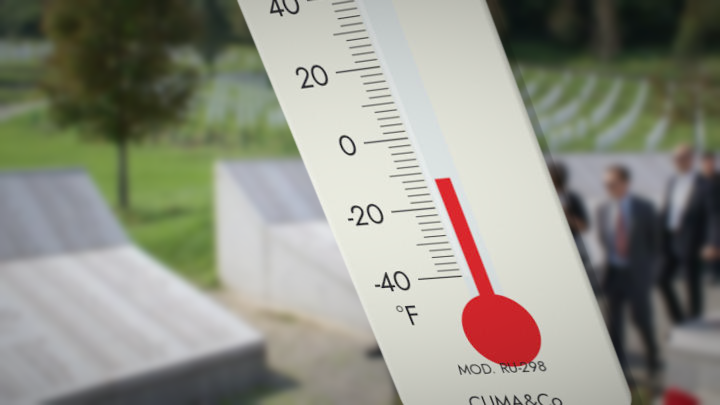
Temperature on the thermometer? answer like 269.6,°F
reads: -12,°F
